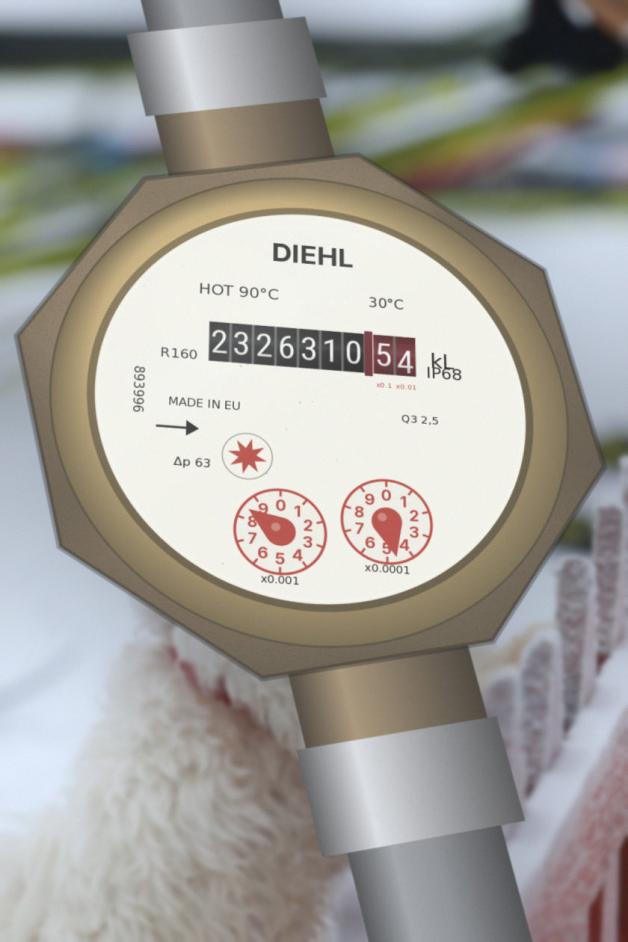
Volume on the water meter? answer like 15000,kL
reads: 2326310.5384,kL
